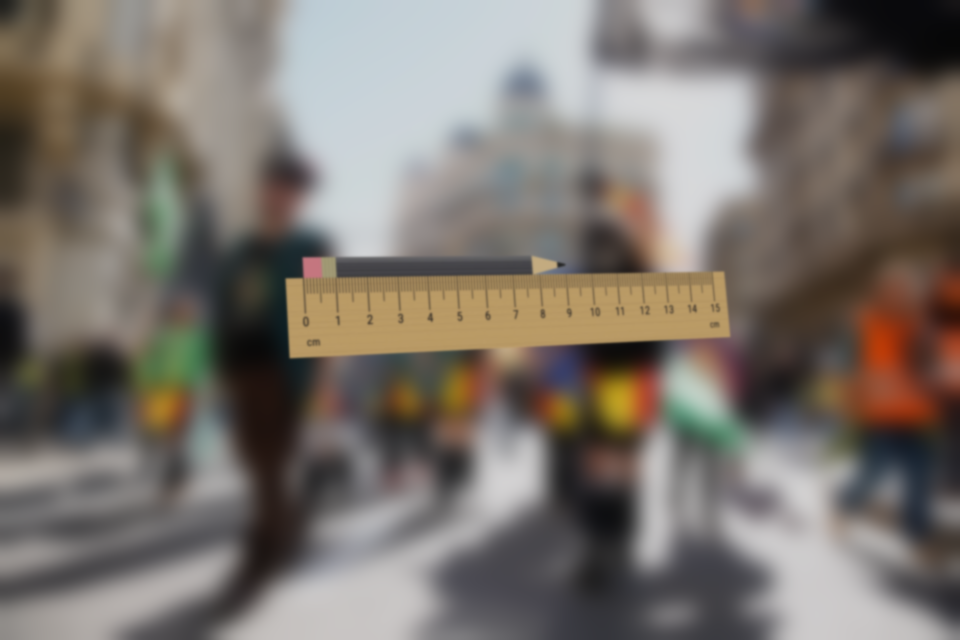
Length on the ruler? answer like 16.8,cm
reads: 9,cm
